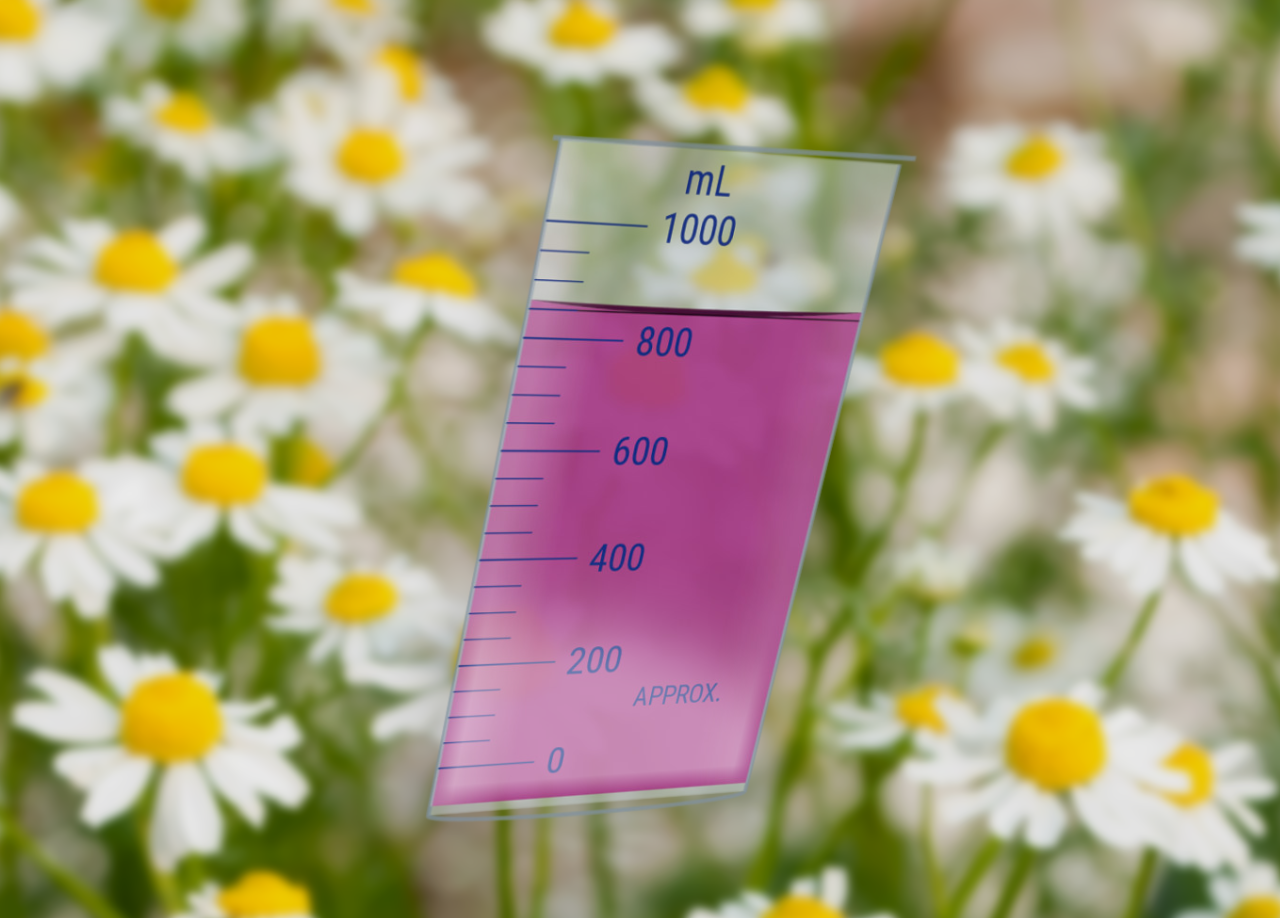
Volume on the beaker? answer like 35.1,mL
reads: 850,mL
